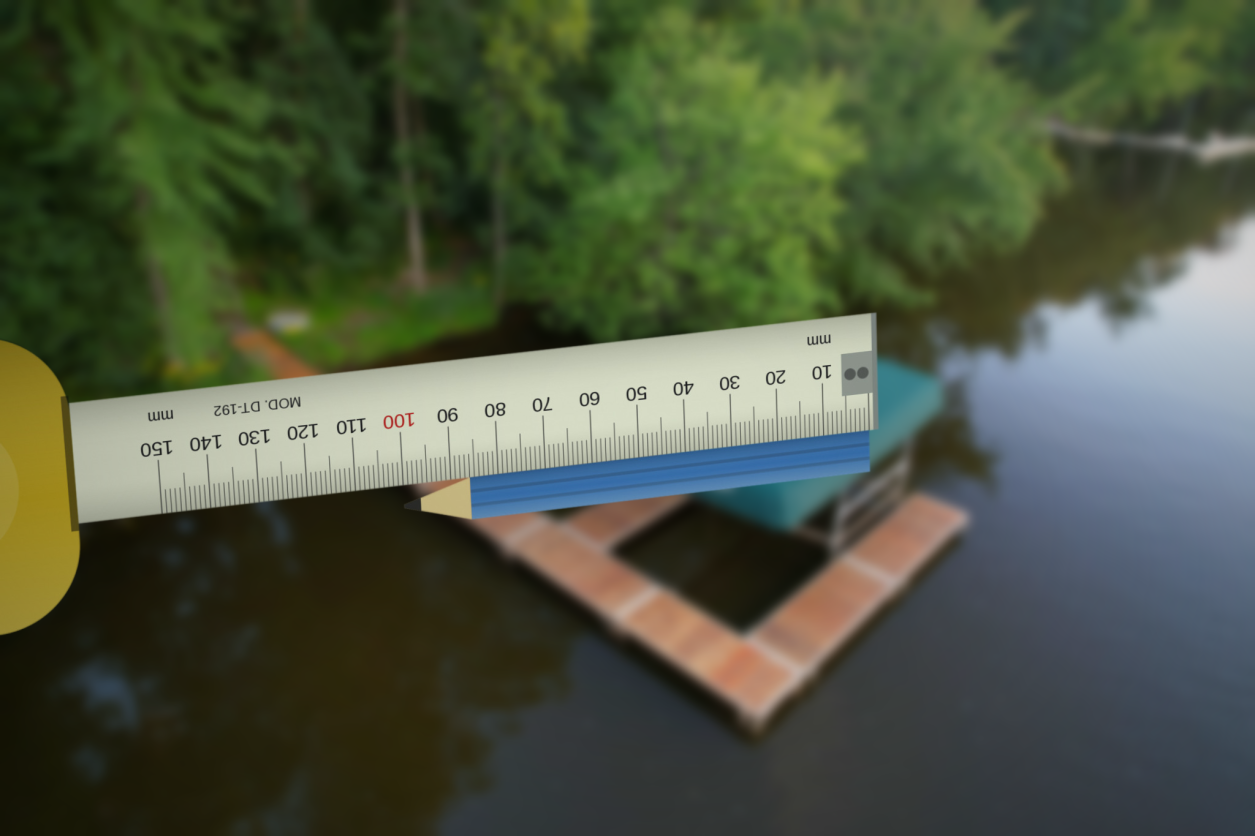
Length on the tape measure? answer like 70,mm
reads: 100,mm
